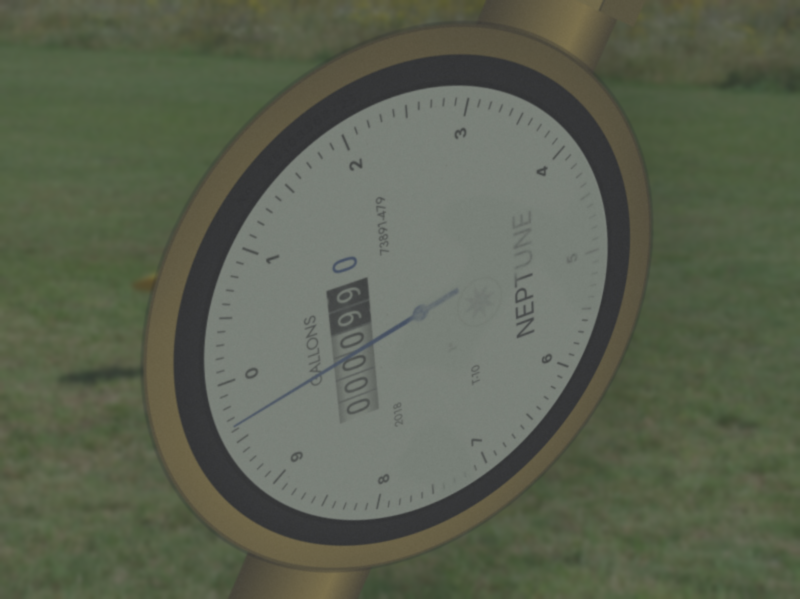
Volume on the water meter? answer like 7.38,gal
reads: 989.6,gal
